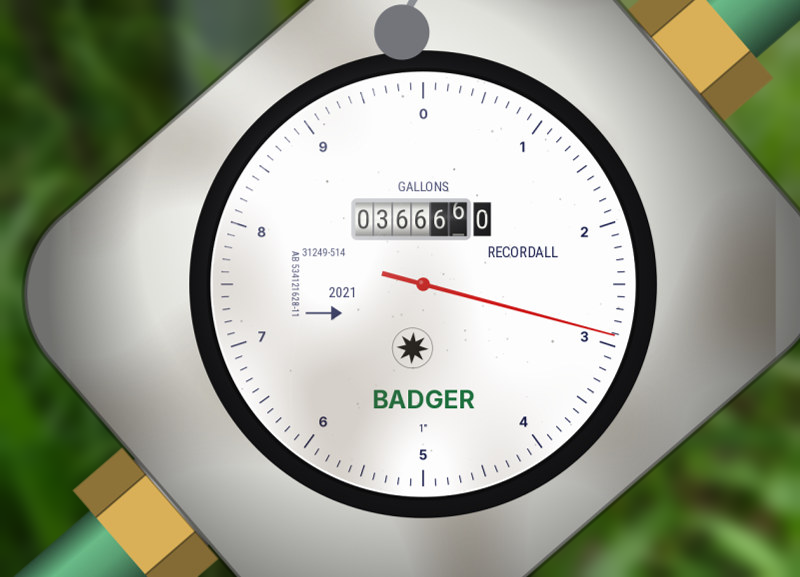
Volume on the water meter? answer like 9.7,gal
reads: 366662.9,gal
